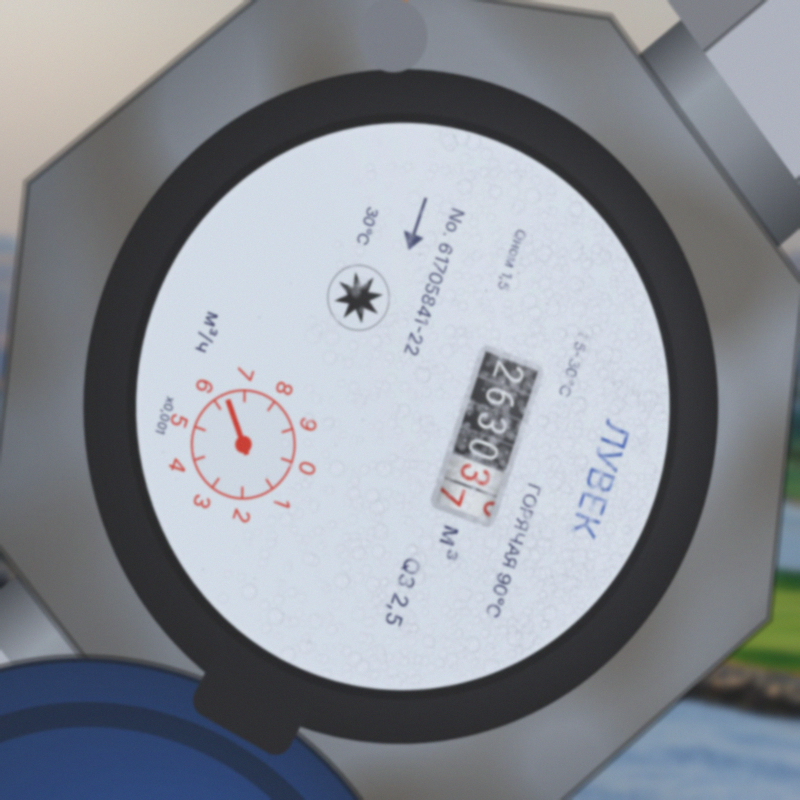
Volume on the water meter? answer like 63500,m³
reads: 2630.366,m³
